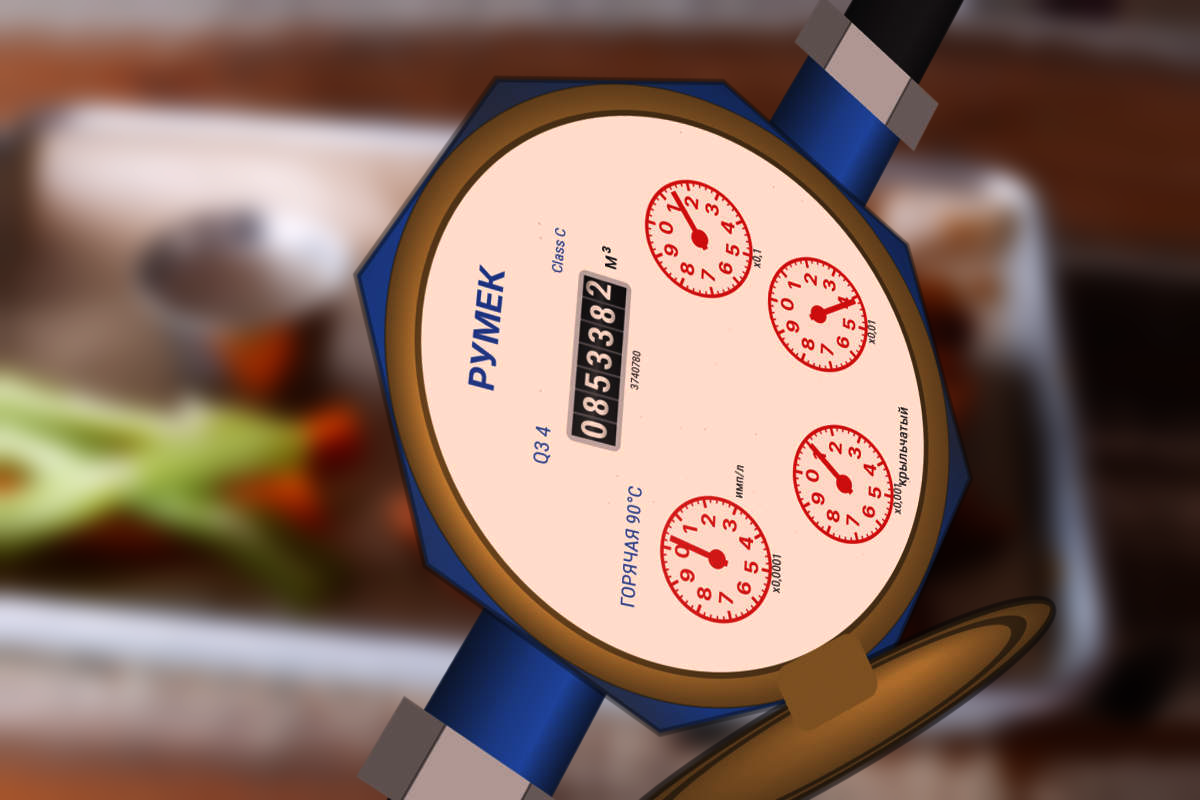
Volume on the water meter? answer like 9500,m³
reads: 853382.1410,m³
